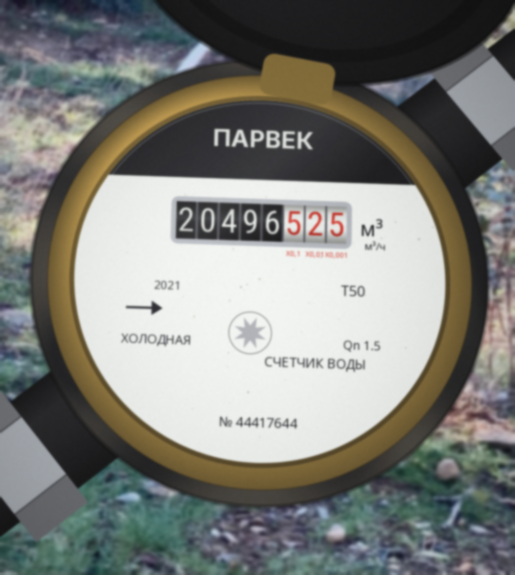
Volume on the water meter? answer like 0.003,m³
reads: 20496.525,m³
